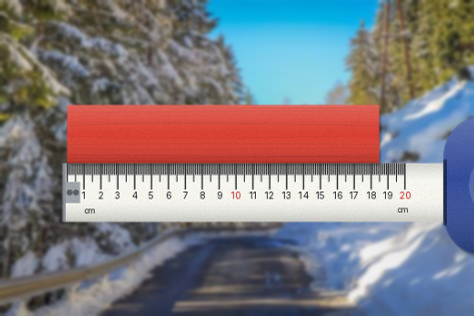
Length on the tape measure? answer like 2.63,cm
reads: 18.5,cm
